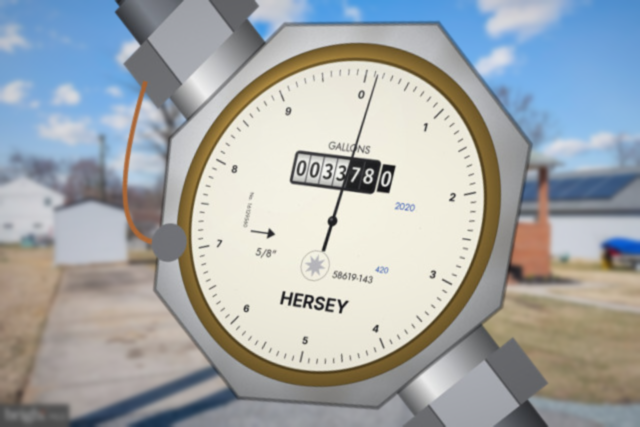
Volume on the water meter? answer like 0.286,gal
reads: 33780.1,gal
